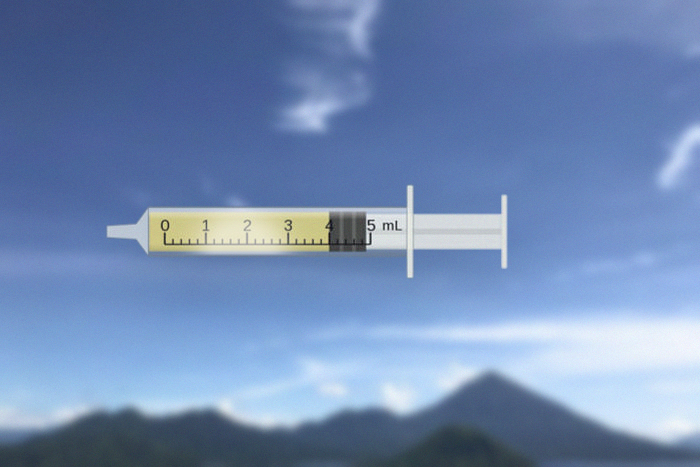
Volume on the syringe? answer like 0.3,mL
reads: 4,mL
